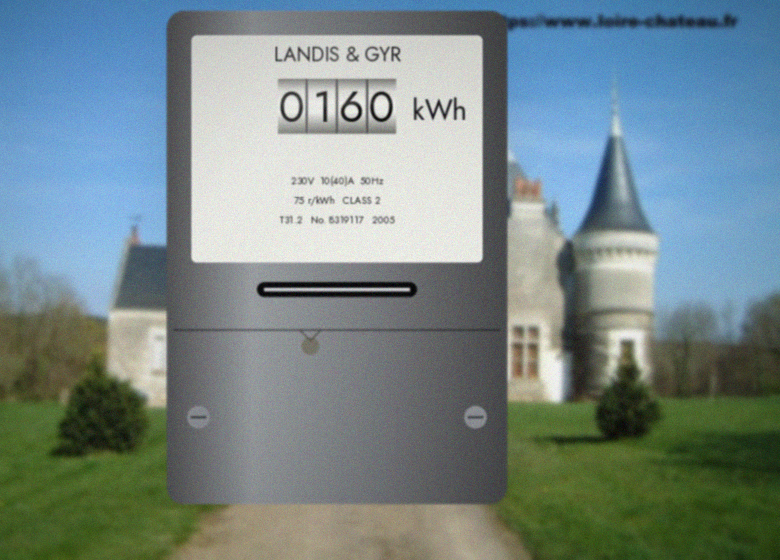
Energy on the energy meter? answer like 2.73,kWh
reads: 160,kWh
